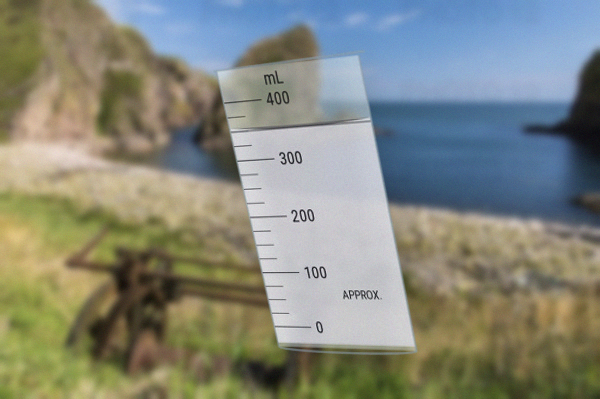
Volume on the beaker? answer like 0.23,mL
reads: 350,mL
